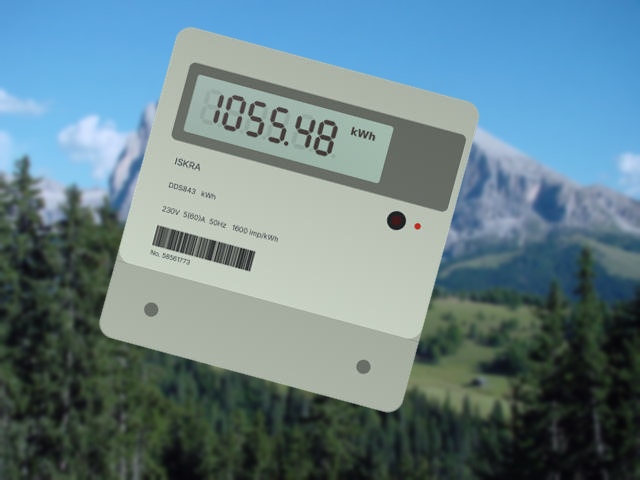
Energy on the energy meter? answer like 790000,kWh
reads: 1055.48,kWh
